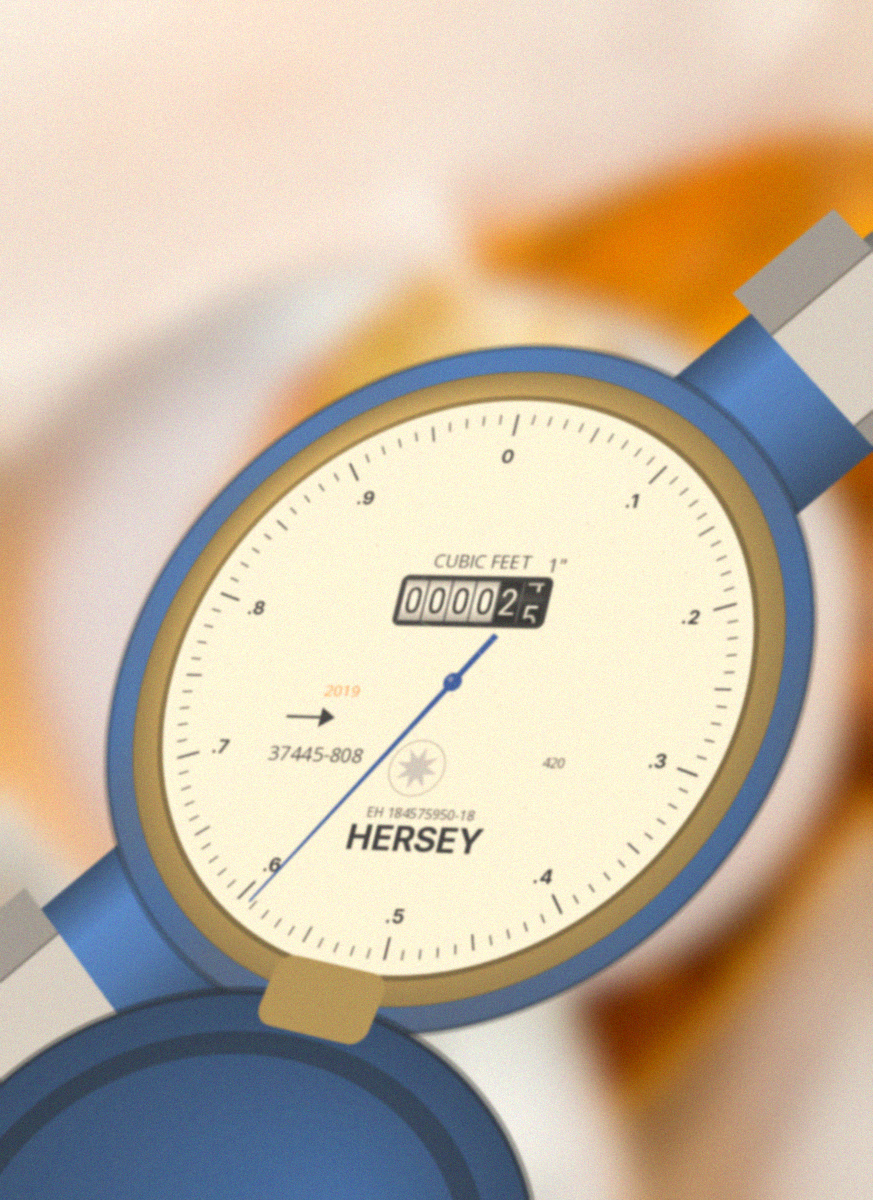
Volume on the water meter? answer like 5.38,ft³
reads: 24.59,ft³
